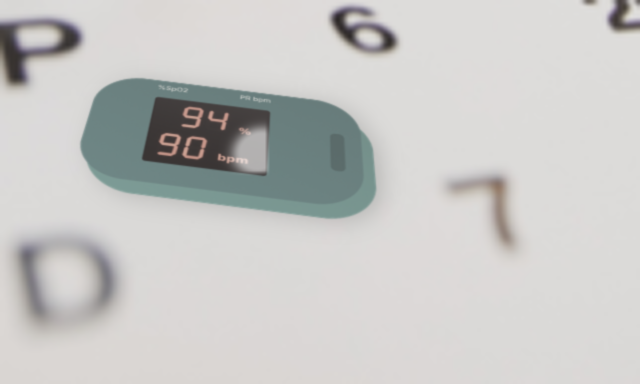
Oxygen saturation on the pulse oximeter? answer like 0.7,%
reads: 94,%
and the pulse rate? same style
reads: 90,bpm
